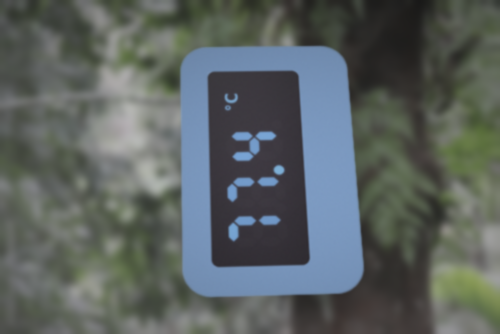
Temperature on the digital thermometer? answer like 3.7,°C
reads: 77.4,°C
